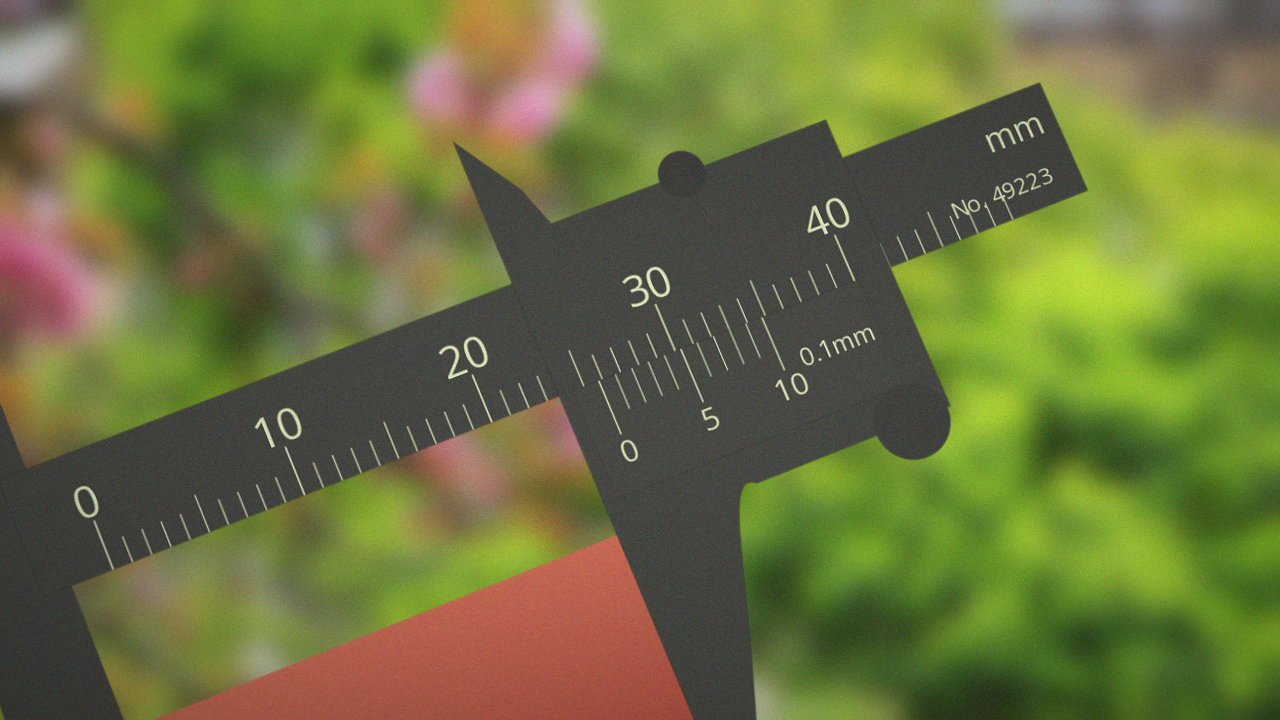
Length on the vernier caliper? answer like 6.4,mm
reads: 25.8,mm
